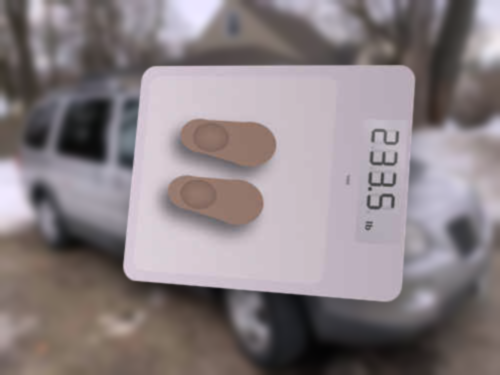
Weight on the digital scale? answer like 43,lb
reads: 233.5,lb
